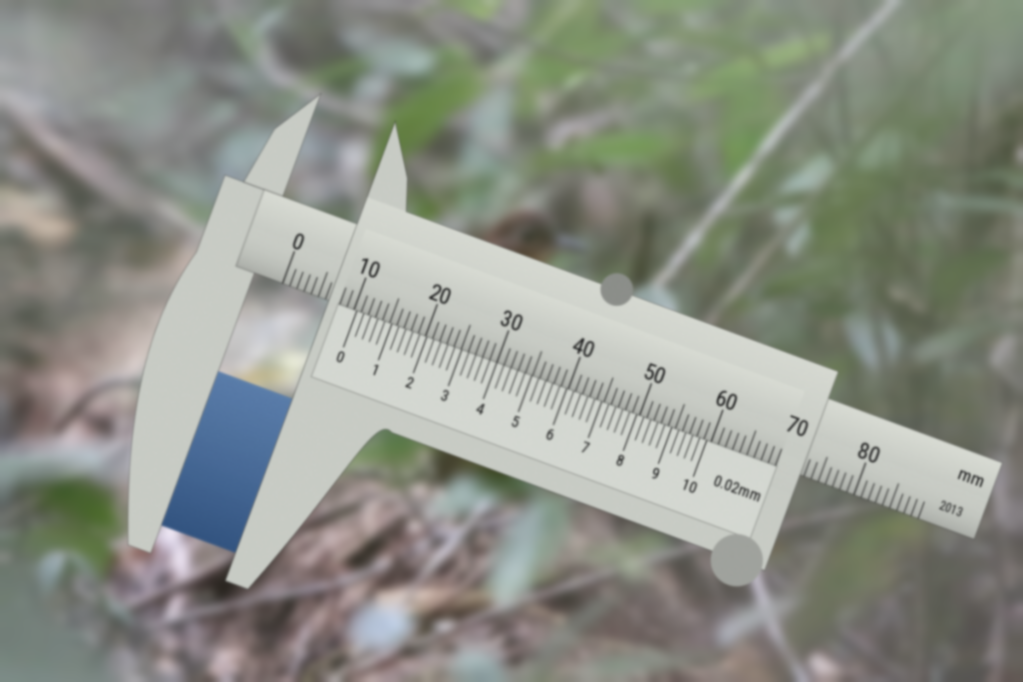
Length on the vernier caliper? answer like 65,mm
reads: 10.4,mm
